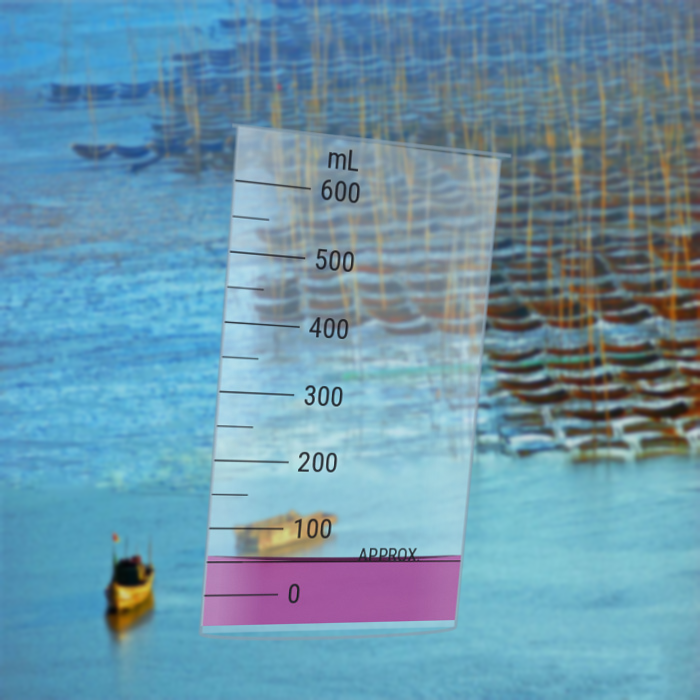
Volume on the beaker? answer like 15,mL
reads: 50,mL
